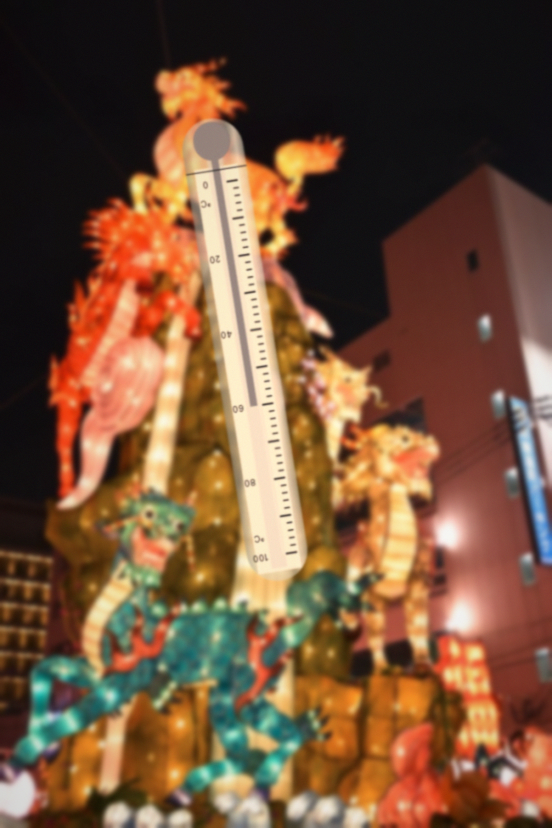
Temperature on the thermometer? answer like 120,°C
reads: 60,°C
